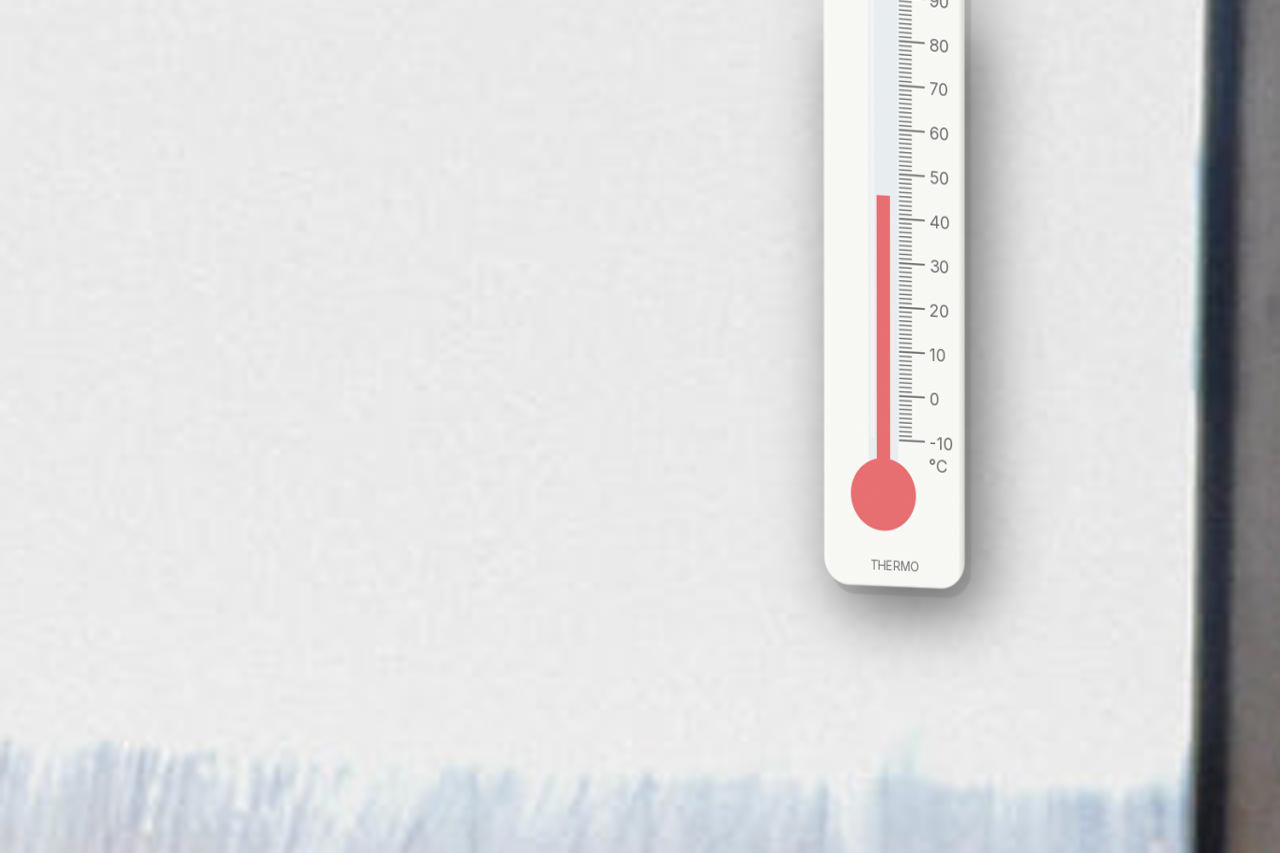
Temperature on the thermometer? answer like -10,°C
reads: 45,°C
